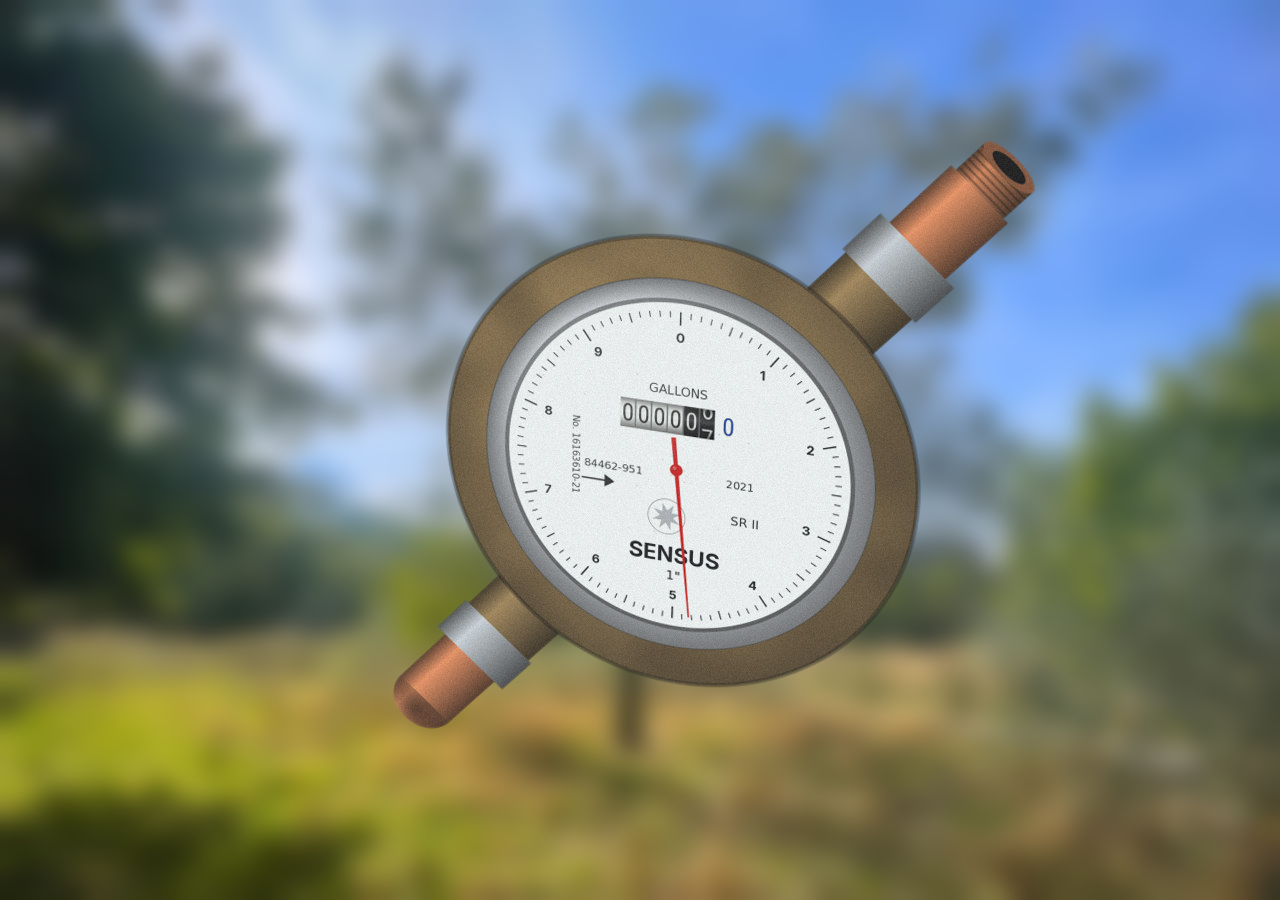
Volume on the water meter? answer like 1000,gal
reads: 64.8,gal
